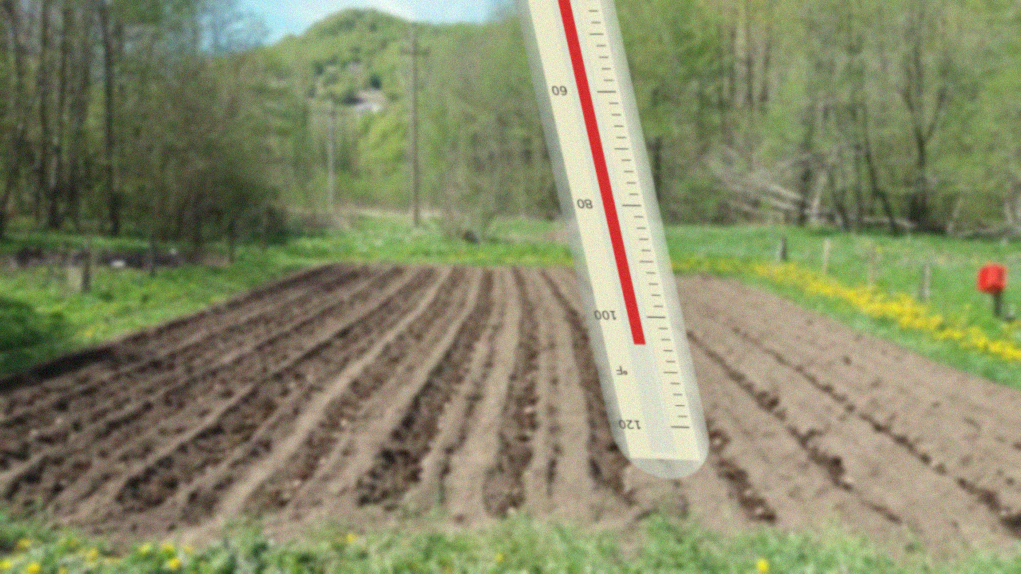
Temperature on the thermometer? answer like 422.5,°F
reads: 105,°F
